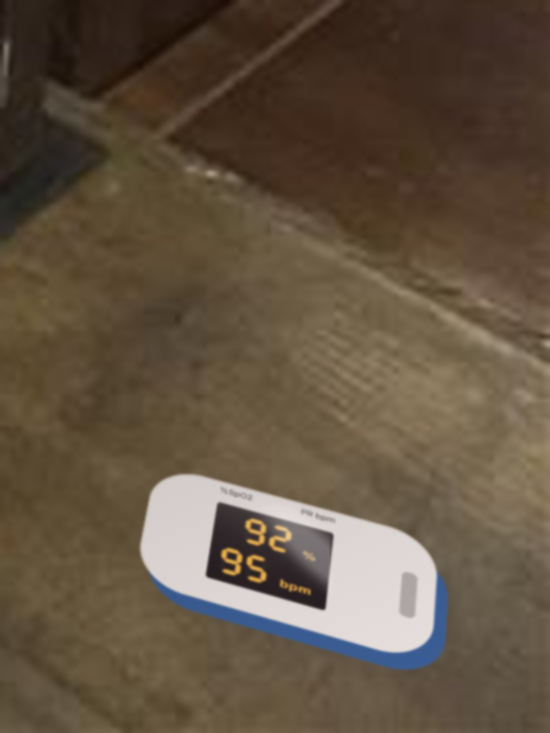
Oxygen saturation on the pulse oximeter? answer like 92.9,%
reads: 92,%
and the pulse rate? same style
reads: 95,bpm
